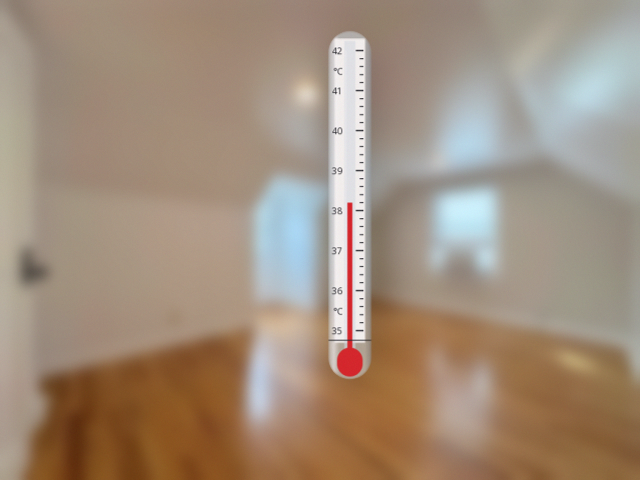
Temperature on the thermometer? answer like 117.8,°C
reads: 38.2,°C
